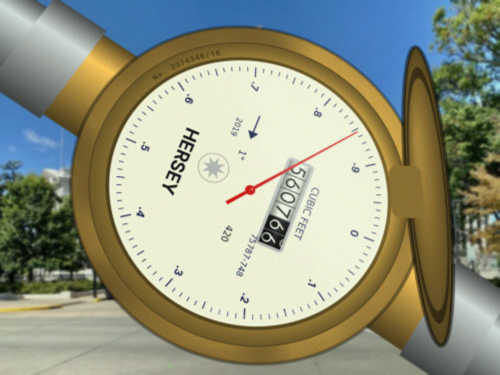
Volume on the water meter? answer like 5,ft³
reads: 560765.85,ft³
